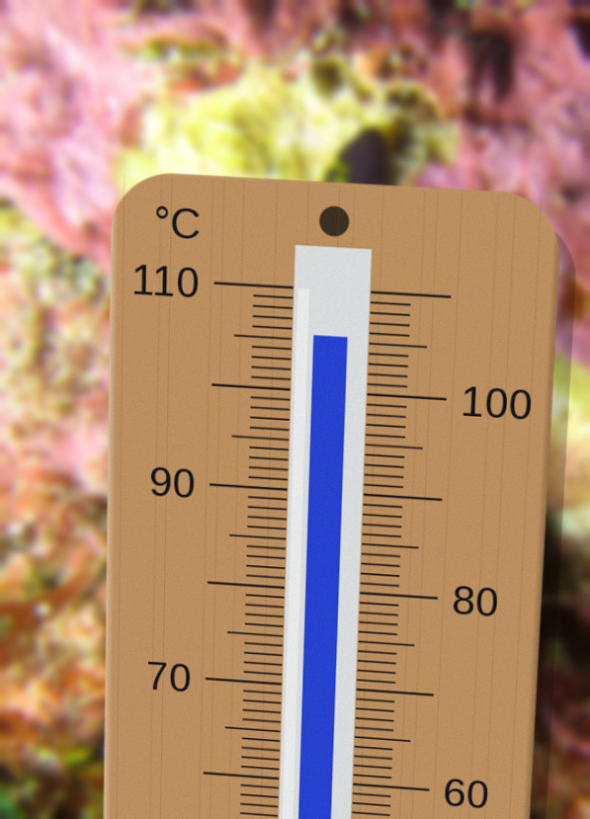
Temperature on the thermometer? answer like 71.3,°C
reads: 105.5,°C
